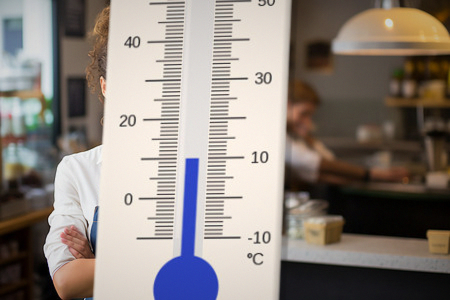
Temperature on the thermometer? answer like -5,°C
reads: 10,°C
